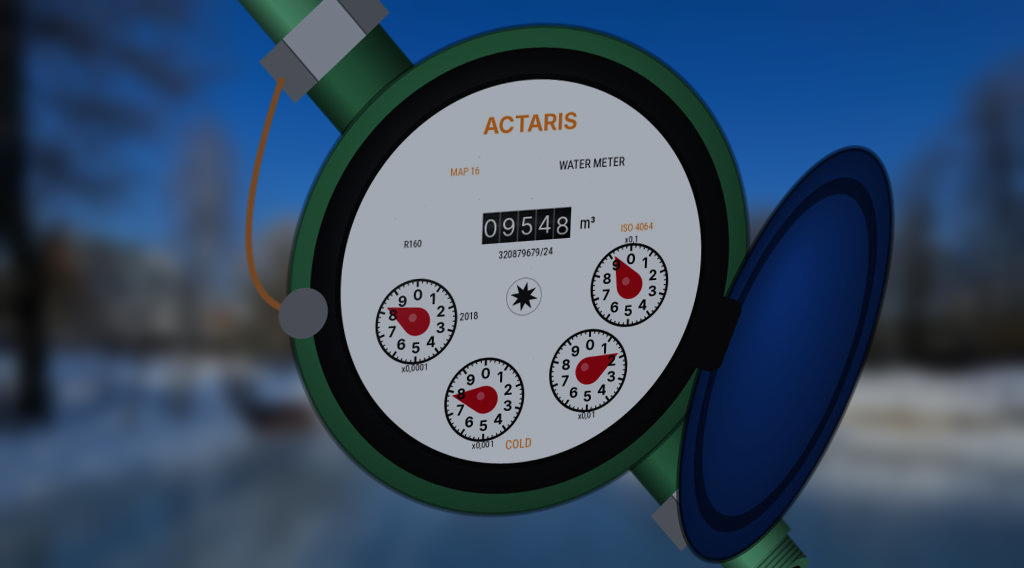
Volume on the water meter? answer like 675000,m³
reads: 9547.9178,m³
